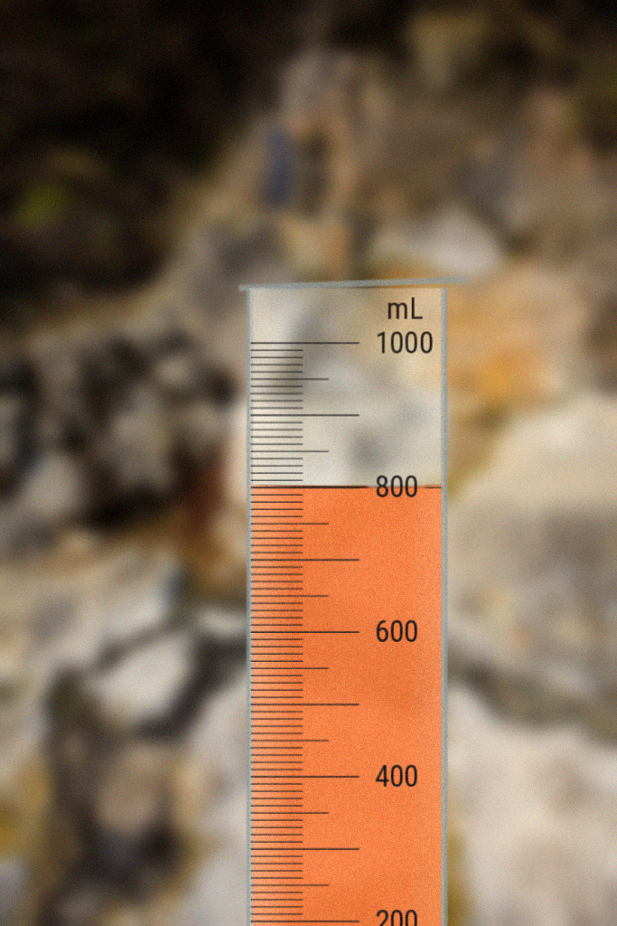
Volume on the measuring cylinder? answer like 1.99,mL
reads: 800,mL
